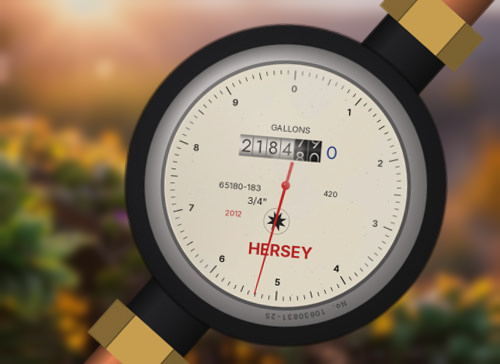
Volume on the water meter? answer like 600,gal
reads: 2184795.3,gal
